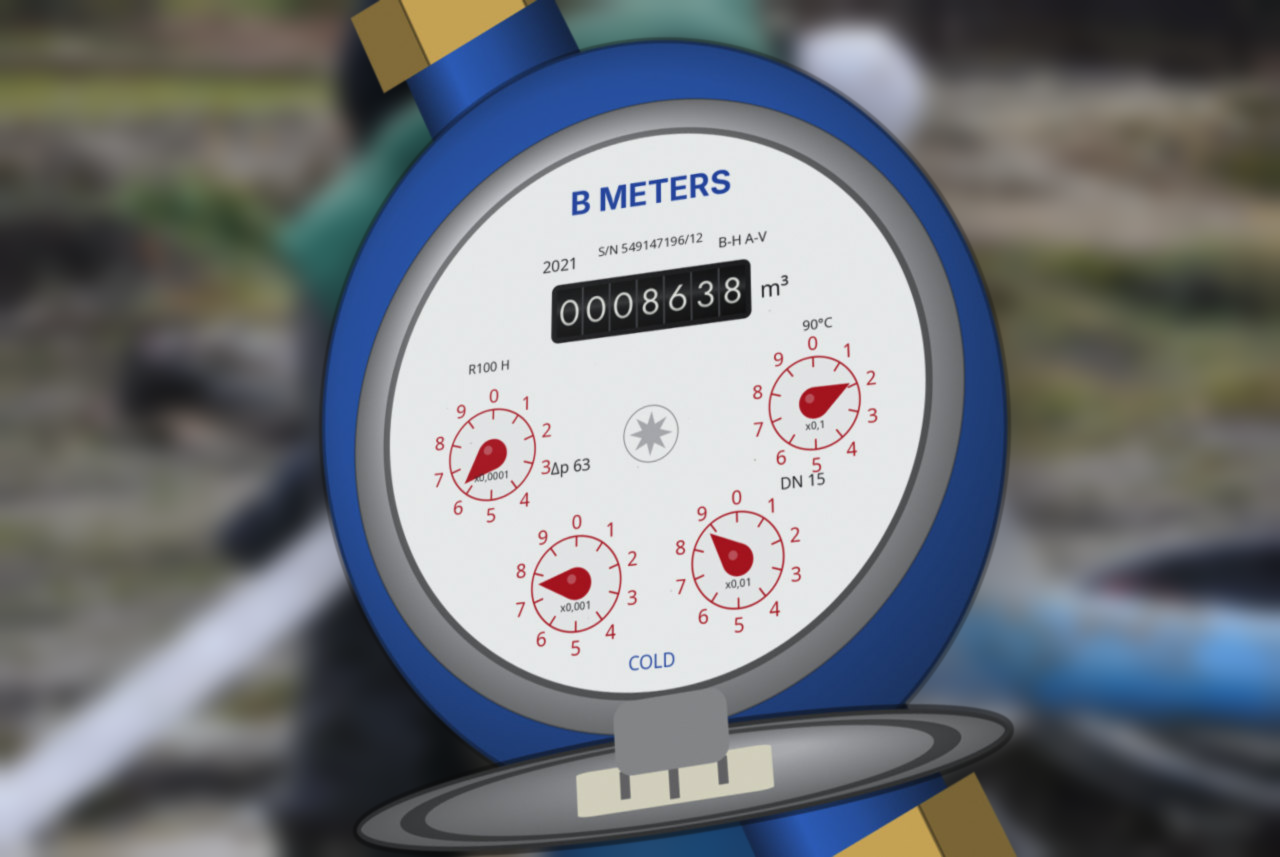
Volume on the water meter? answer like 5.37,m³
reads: 8638.1876,m³
